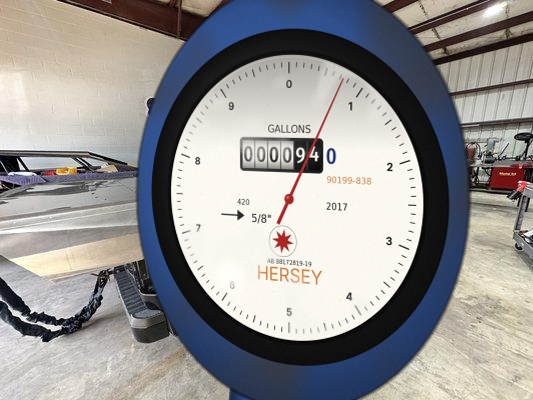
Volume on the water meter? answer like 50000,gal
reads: 940.7,gal
